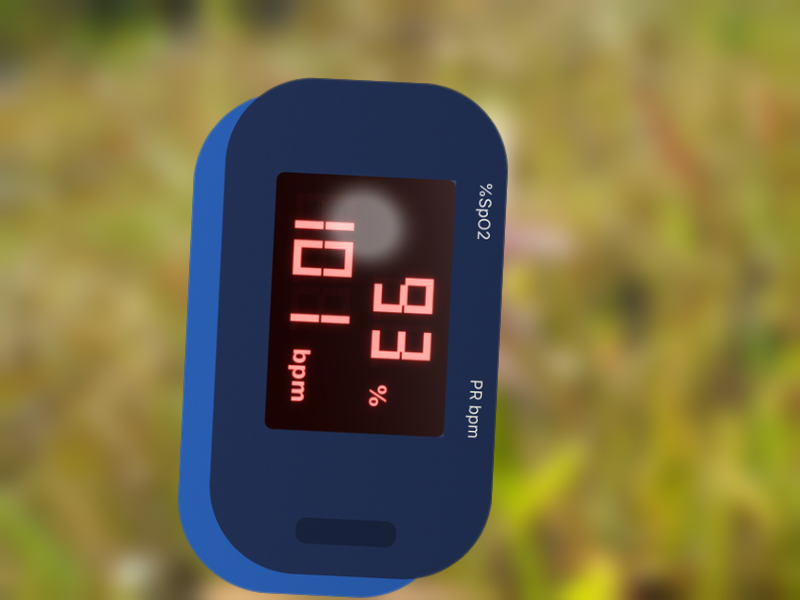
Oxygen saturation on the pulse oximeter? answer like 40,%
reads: 93,%
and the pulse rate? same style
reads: 101,bpm
